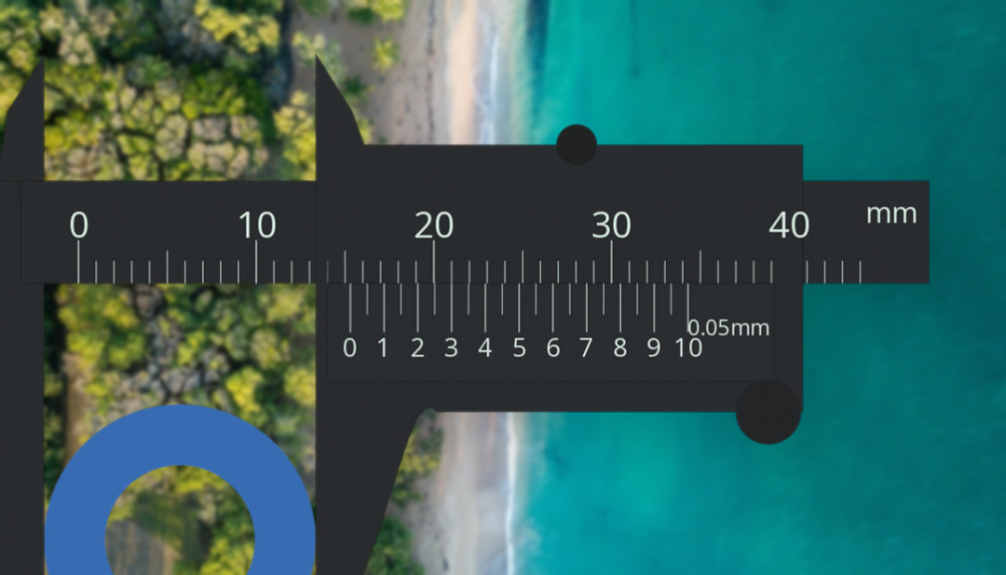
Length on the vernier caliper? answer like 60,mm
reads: 15.3,mm
